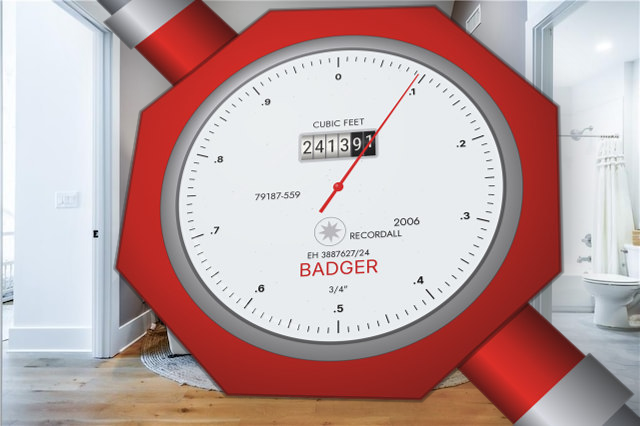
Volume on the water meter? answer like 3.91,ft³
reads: 241391.09,ft³
